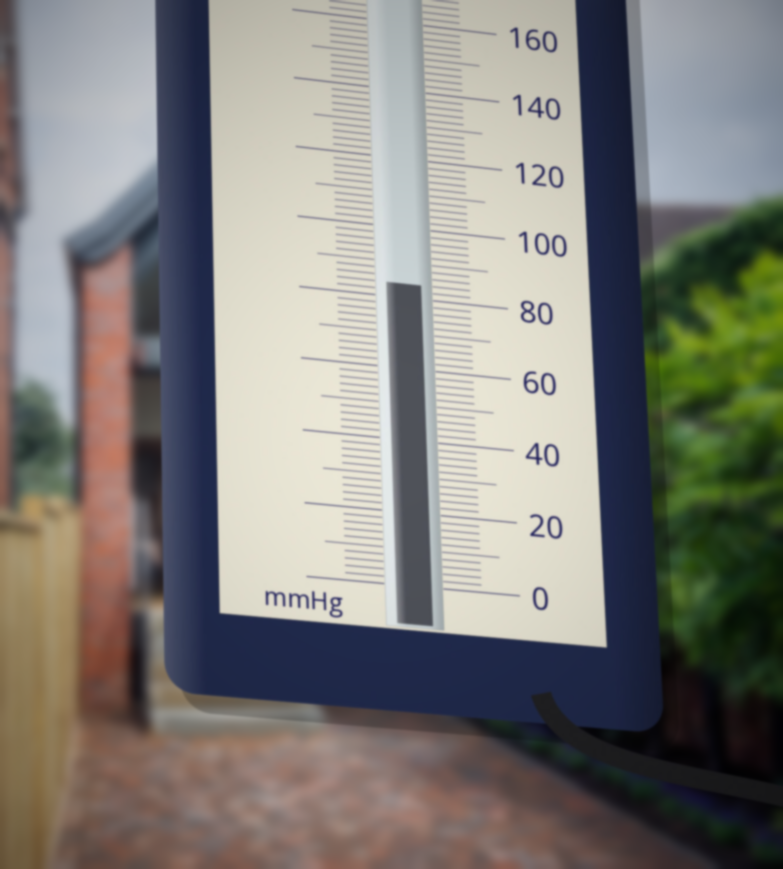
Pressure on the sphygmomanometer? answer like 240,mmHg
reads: 84,mmHg
